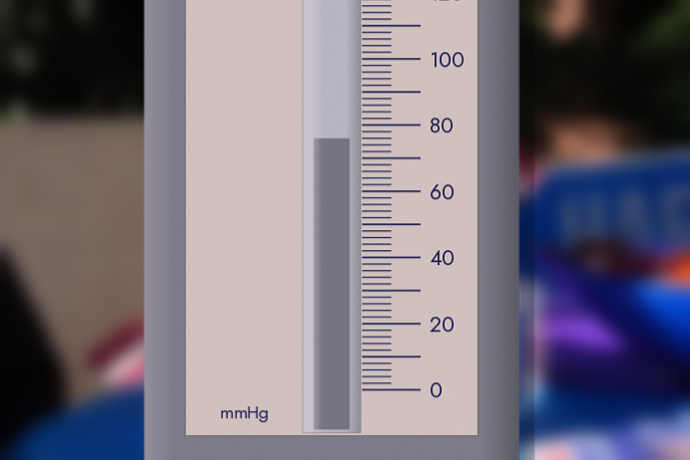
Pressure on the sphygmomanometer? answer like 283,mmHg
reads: 76,mmHg
